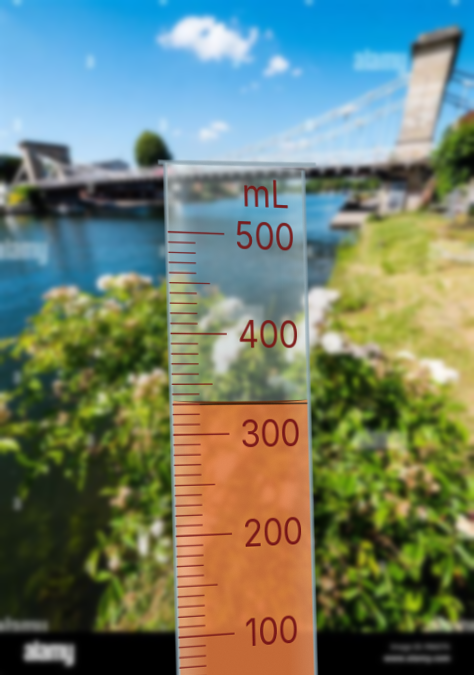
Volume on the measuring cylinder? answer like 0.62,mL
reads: 330,mL
